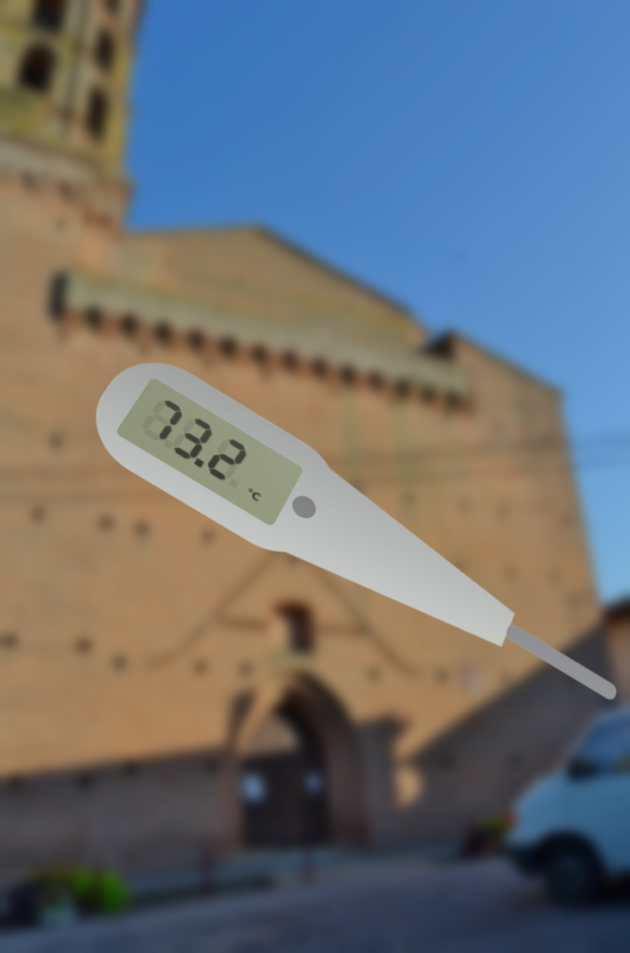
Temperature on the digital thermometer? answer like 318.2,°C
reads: 73.2,°C
